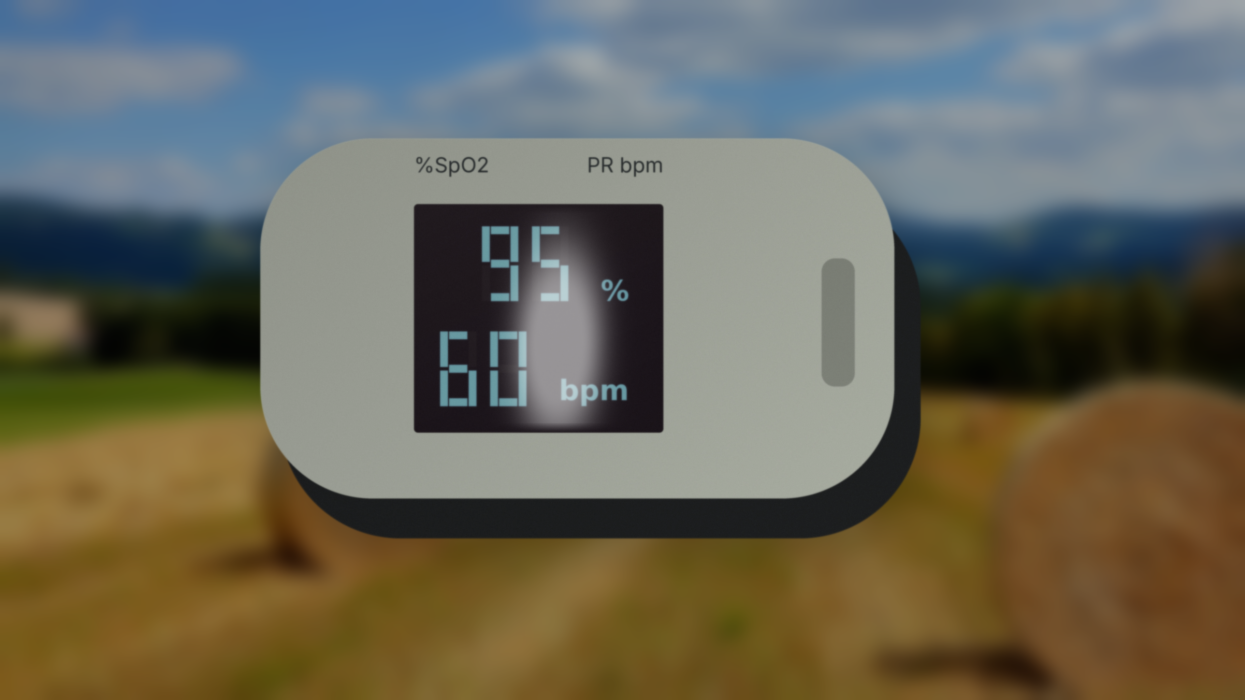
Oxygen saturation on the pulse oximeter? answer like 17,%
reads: 95,%
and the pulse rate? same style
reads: 60,bpm
